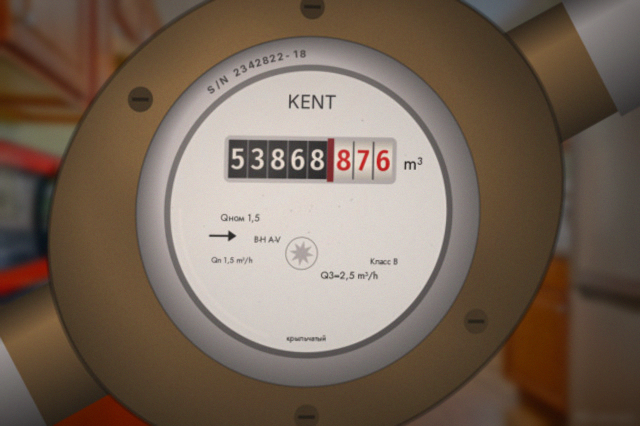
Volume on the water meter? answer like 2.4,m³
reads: 53868.876,m³
